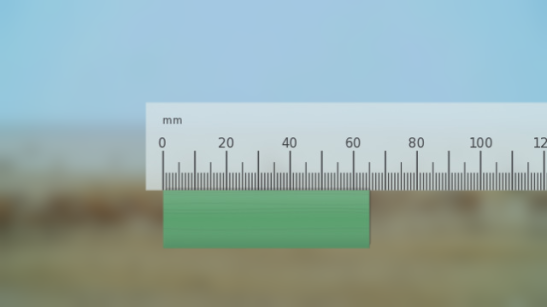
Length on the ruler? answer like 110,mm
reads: 65,mm
